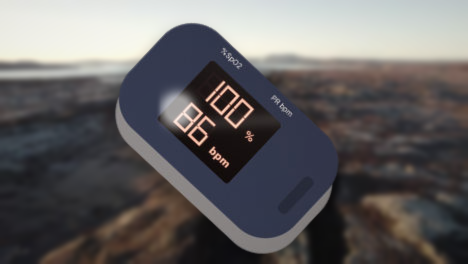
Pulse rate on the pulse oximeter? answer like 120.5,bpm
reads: 86,bpm
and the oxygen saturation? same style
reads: 100,%
